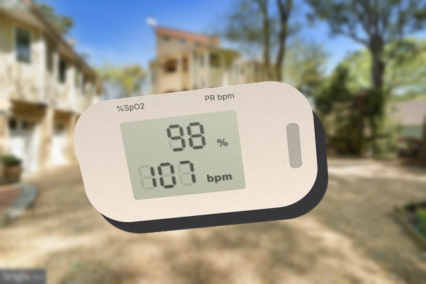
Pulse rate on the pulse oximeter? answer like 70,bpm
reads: 107,bpm
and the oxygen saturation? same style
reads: 98,%
